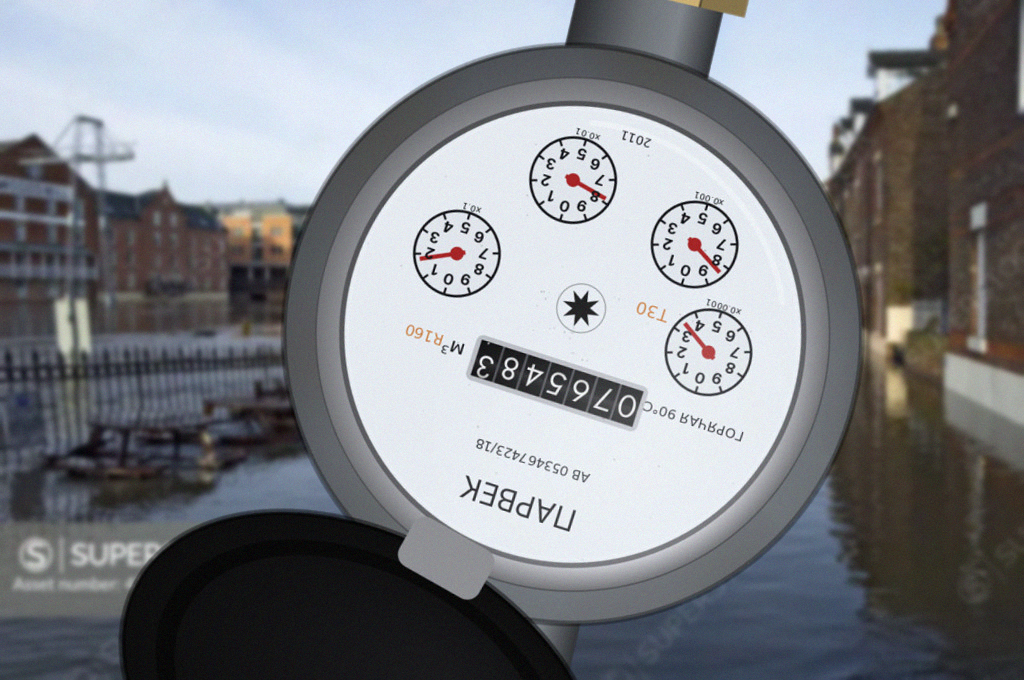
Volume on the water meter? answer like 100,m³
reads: 765483.1783,m³
